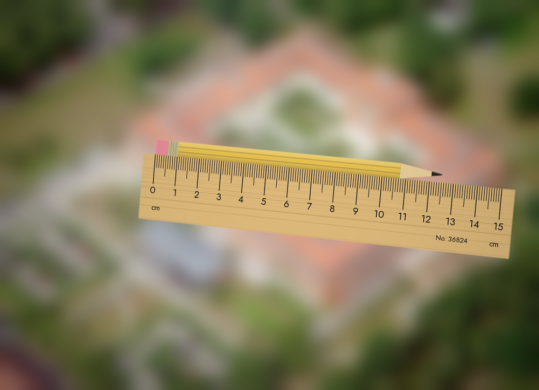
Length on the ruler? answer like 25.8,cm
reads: 12.5,cm
